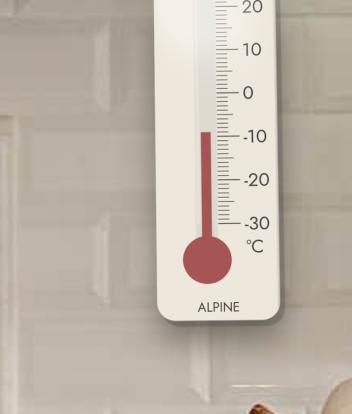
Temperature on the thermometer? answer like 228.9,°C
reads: -9,°C
